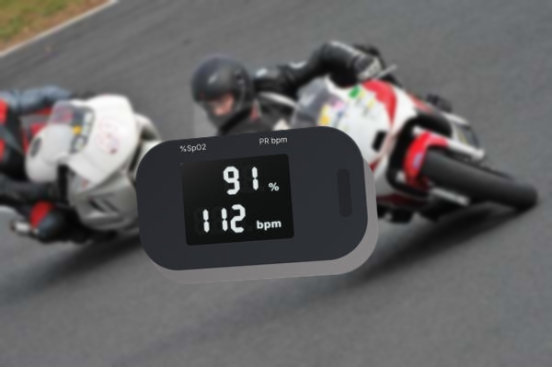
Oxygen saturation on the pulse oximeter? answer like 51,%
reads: 91,%
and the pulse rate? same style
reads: 112,bpm
